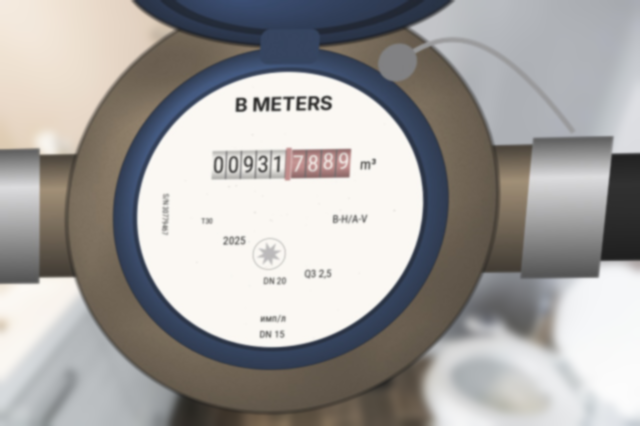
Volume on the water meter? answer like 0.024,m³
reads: 931.7889,m³
